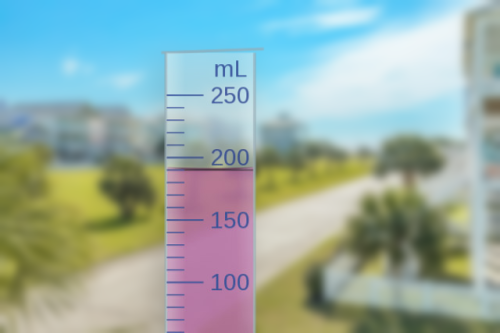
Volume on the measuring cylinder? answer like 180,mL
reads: 190,mL
